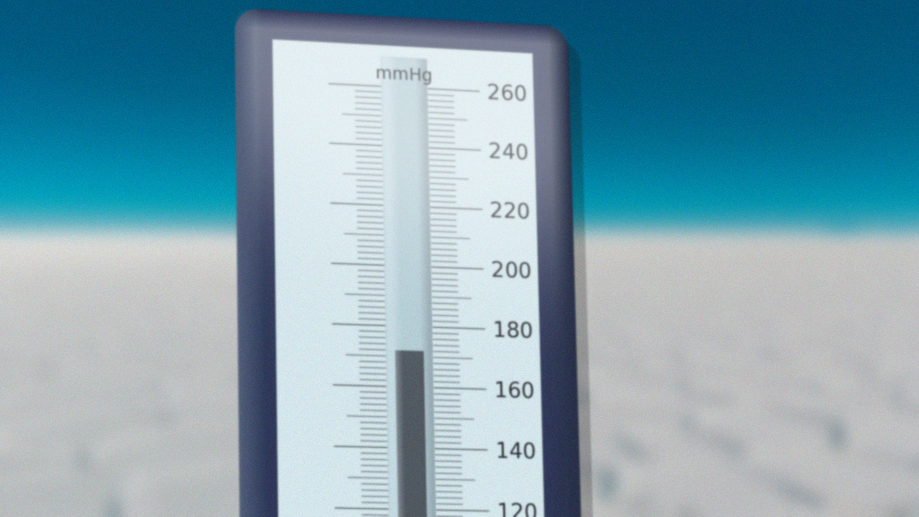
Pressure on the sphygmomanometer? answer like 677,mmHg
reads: 172,mmHg
